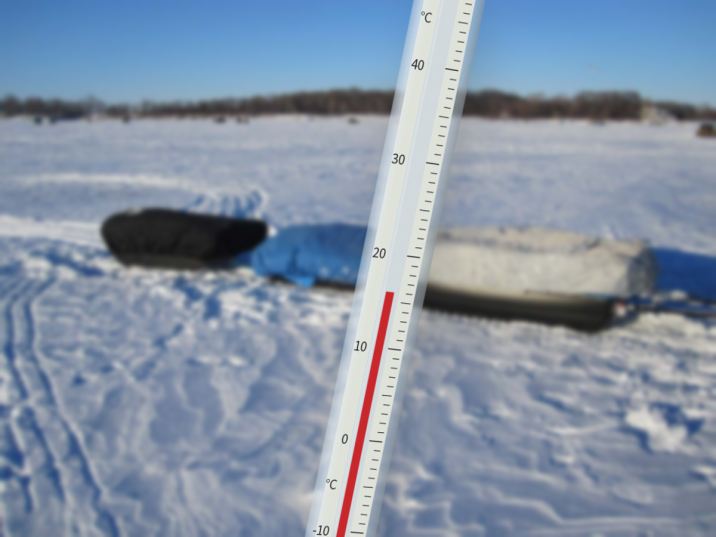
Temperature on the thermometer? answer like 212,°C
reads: 16,°C
